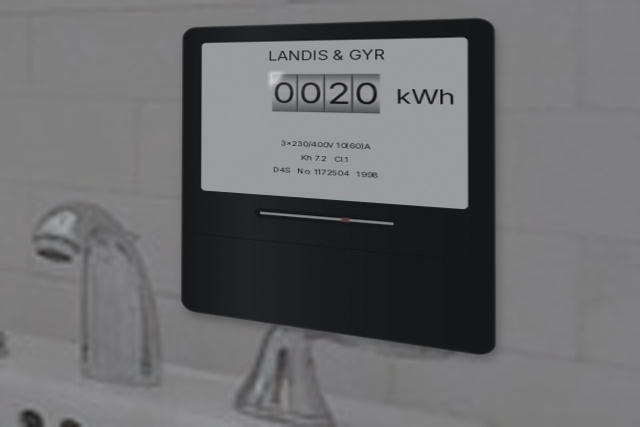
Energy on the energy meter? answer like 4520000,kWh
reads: 20,kWh
